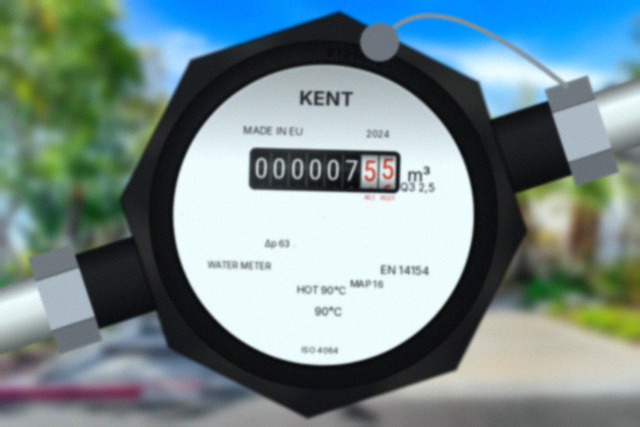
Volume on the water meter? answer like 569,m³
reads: 7.55,m³
